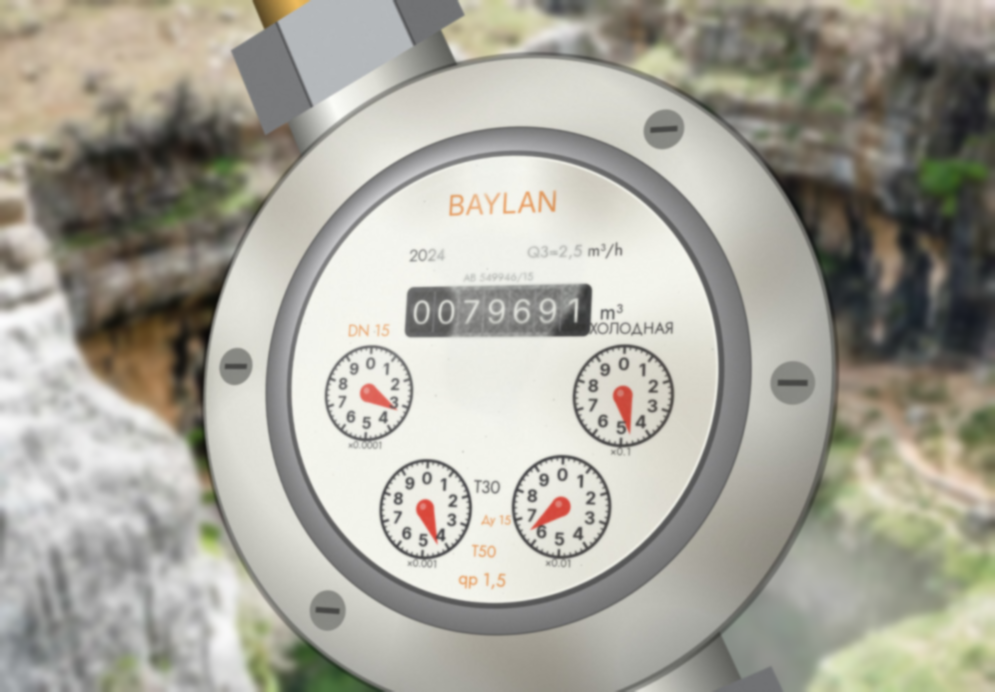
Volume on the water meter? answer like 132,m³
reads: 79691.4643,m³
